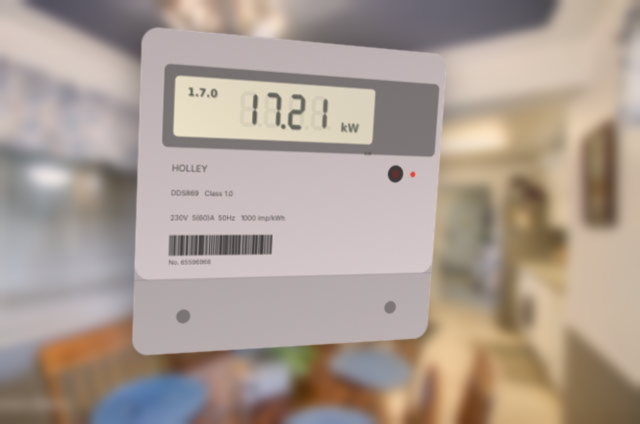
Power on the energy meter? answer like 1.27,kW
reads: 17.21,kW
